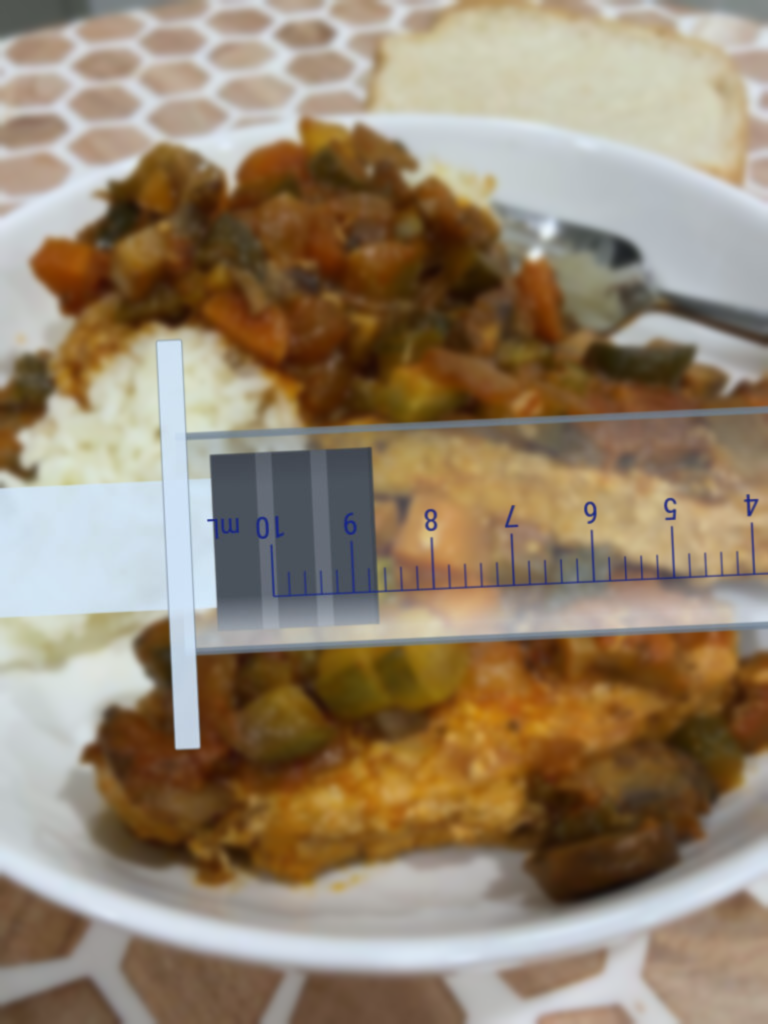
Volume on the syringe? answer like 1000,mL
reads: 8.7,mL
